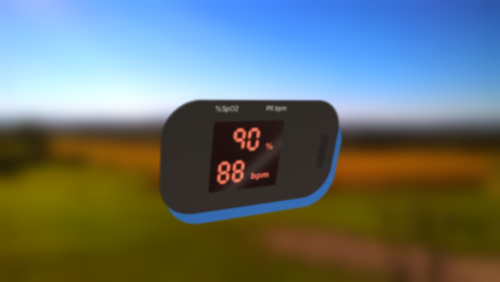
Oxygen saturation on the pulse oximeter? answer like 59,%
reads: 90,%
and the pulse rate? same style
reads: 88,bpm
